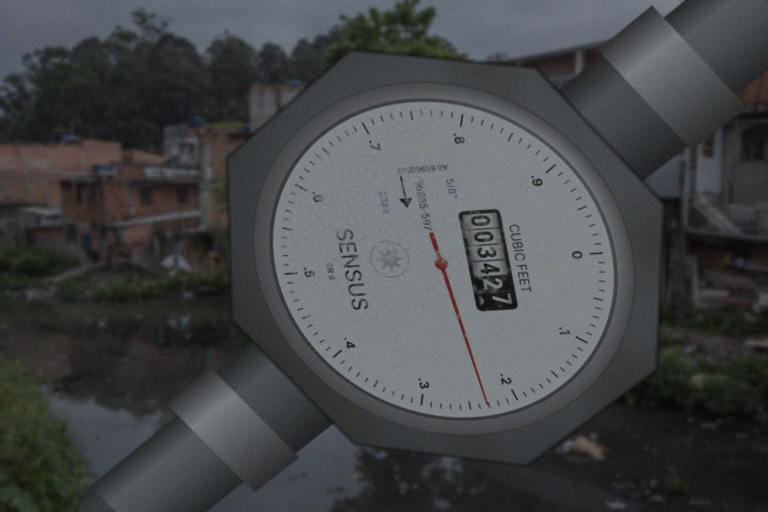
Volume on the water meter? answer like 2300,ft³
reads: 3427.23,ft³
